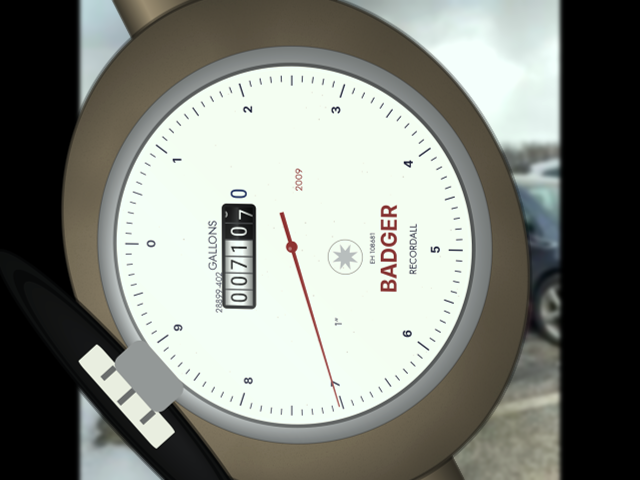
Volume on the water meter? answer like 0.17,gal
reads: 71067.0,gal
